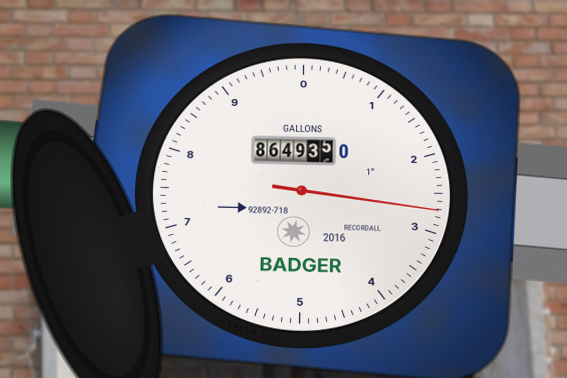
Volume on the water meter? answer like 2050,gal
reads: 8649352.7,gal
